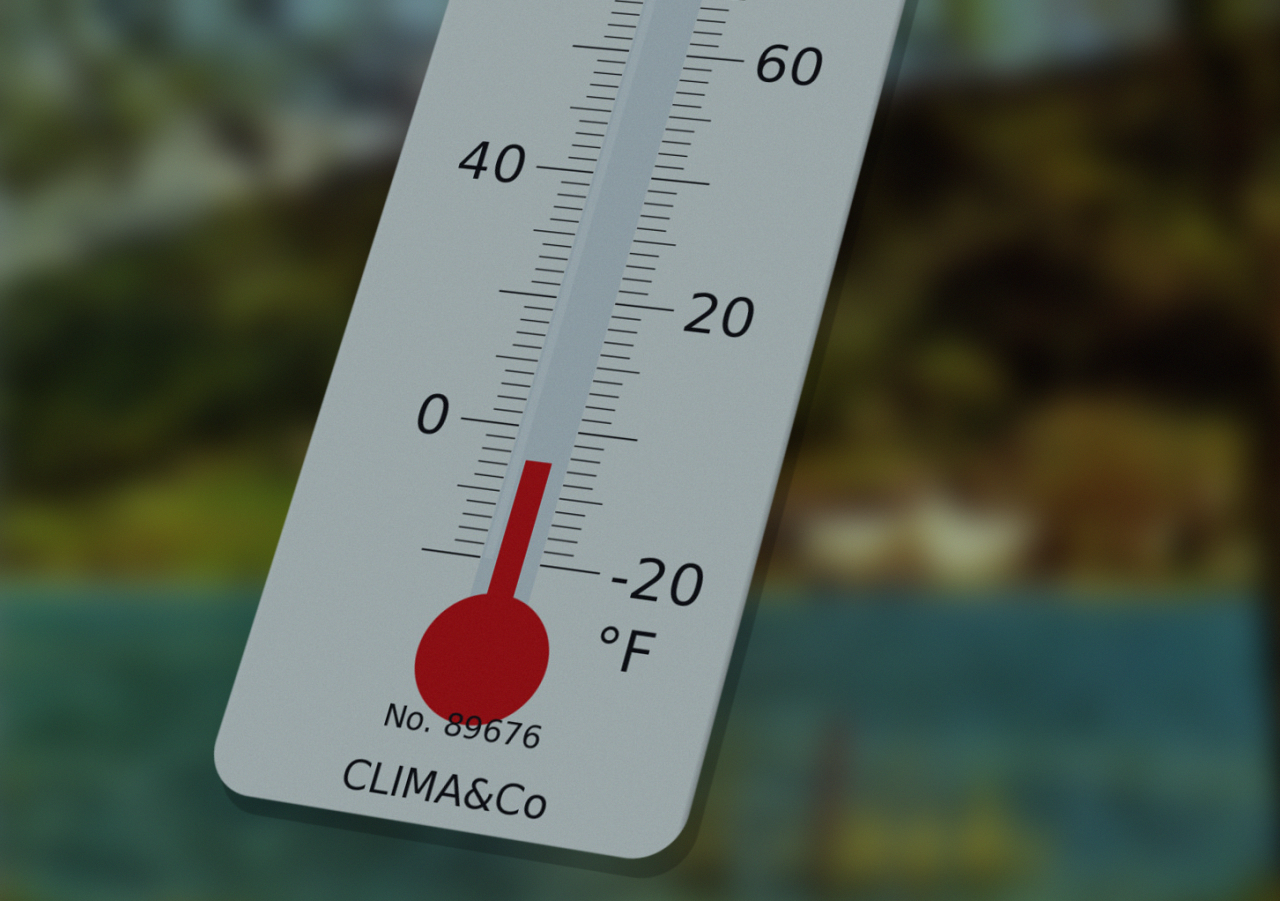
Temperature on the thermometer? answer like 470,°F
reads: -5,°F
